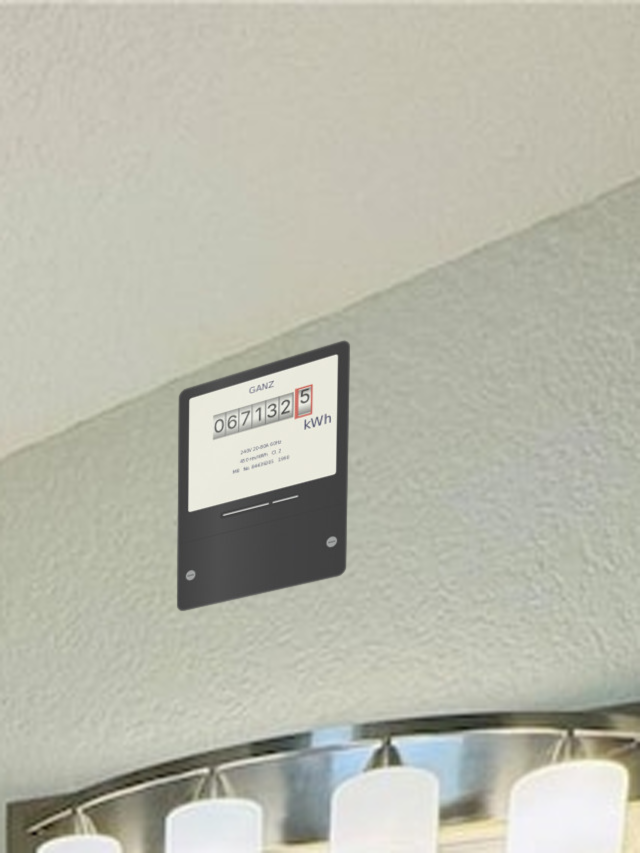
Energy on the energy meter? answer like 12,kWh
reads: 67132.5,kWh
